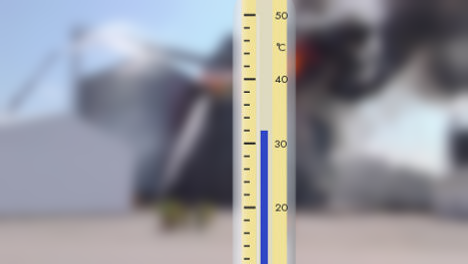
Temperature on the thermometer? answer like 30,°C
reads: 32,°C
